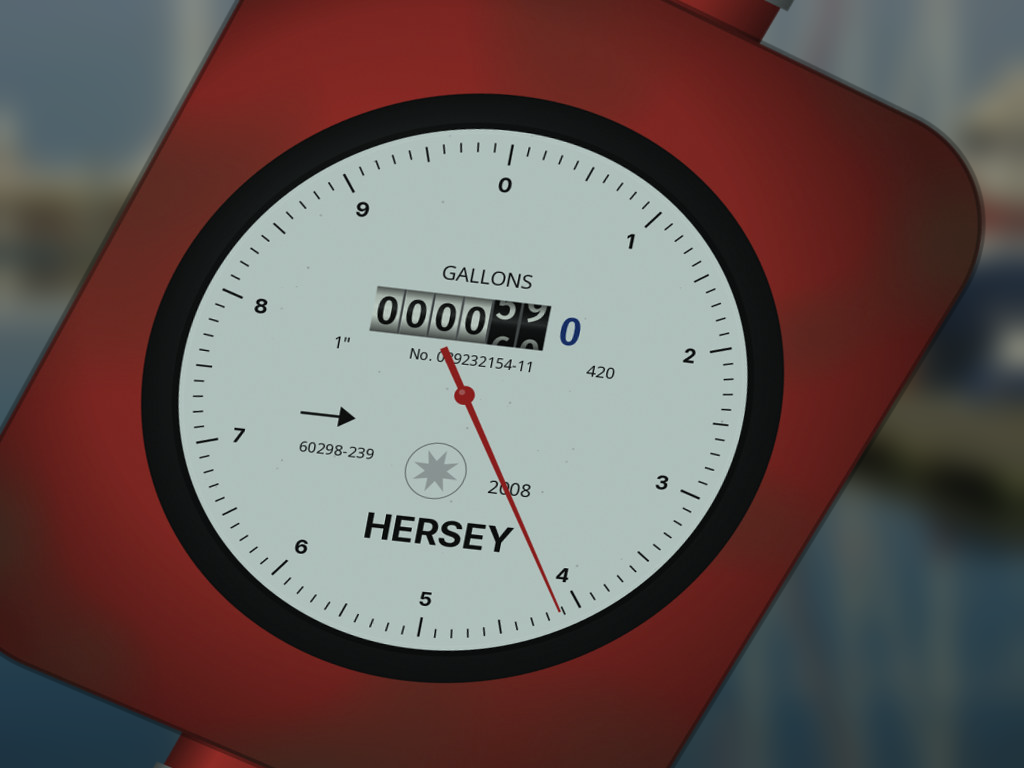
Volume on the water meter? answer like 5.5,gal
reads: 594.1,gal
